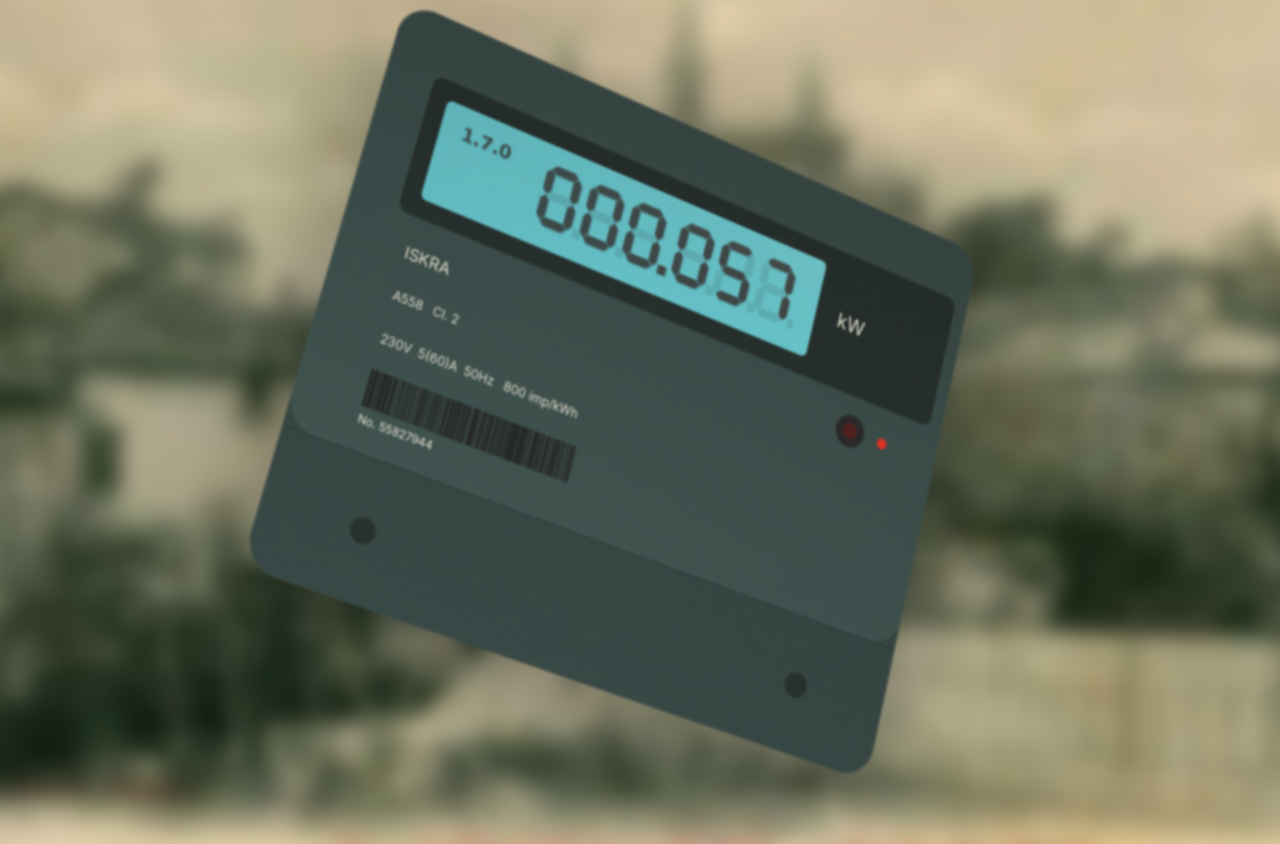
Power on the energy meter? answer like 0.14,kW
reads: 0.057,kW
